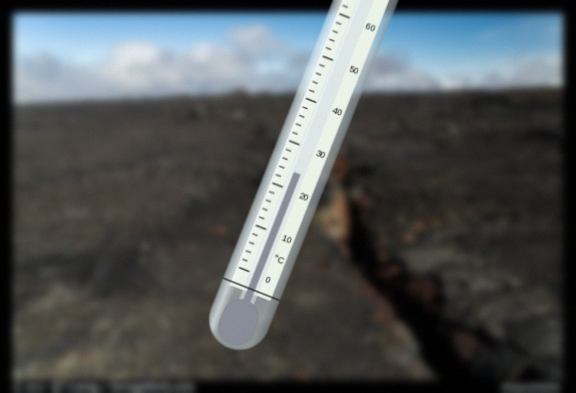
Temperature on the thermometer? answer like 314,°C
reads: 24,°C
